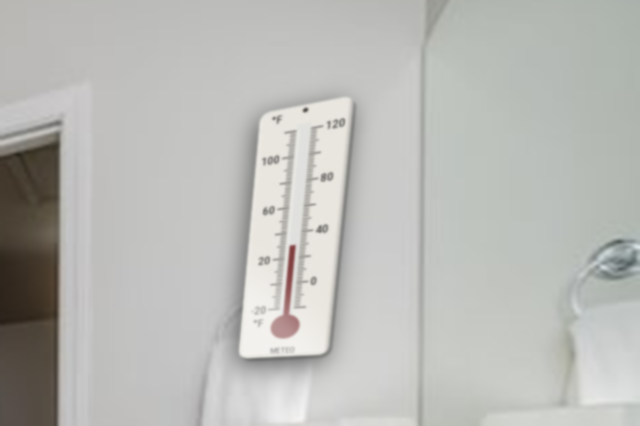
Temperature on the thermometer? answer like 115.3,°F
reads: 30,°F
